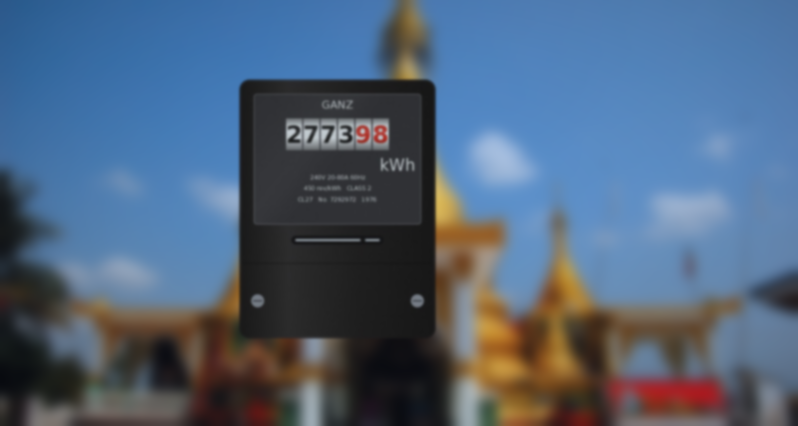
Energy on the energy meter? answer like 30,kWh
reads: 2773.98,kWh
